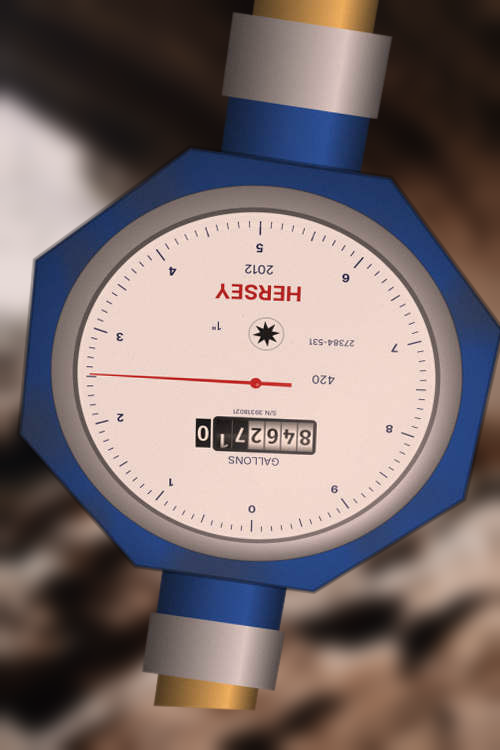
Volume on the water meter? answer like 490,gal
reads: 8462712.5,gal
